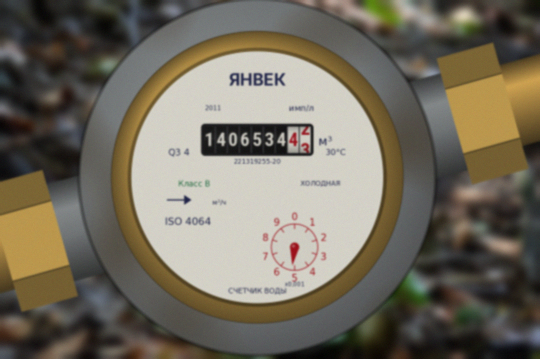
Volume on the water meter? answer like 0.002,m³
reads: 1406534.425,m³
